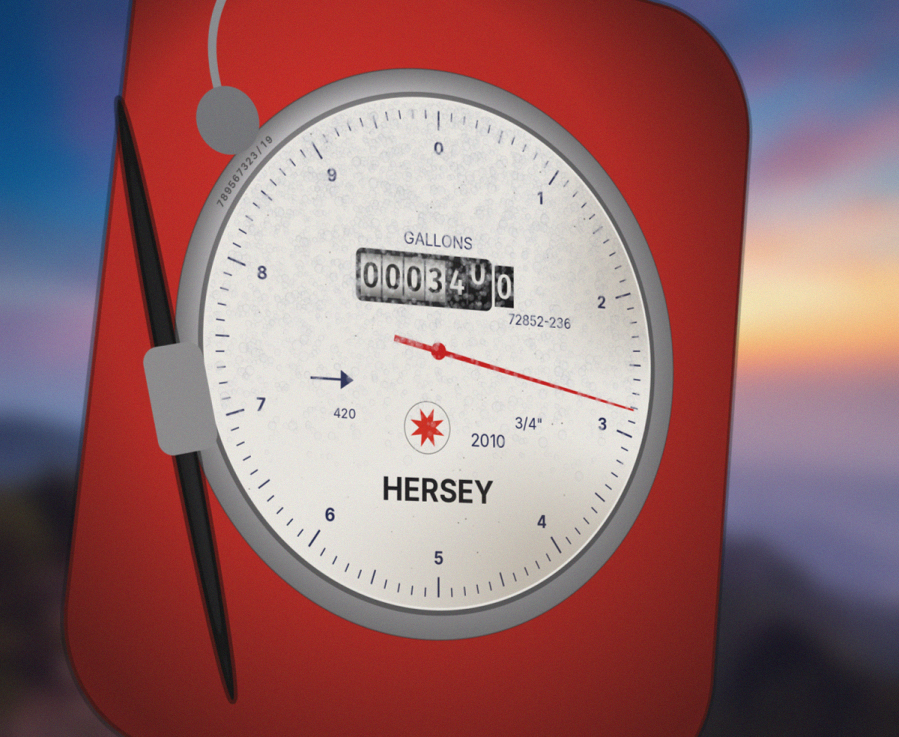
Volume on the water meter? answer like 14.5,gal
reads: 3402.8,gal
